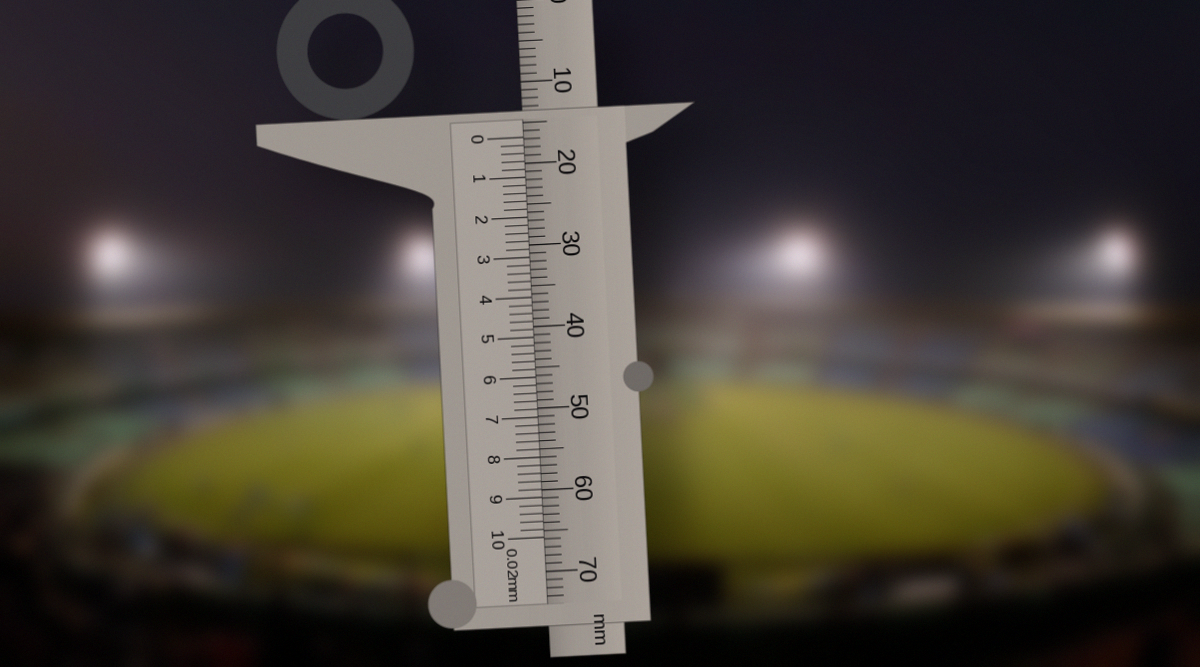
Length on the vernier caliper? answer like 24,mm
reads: 16.8,mm
